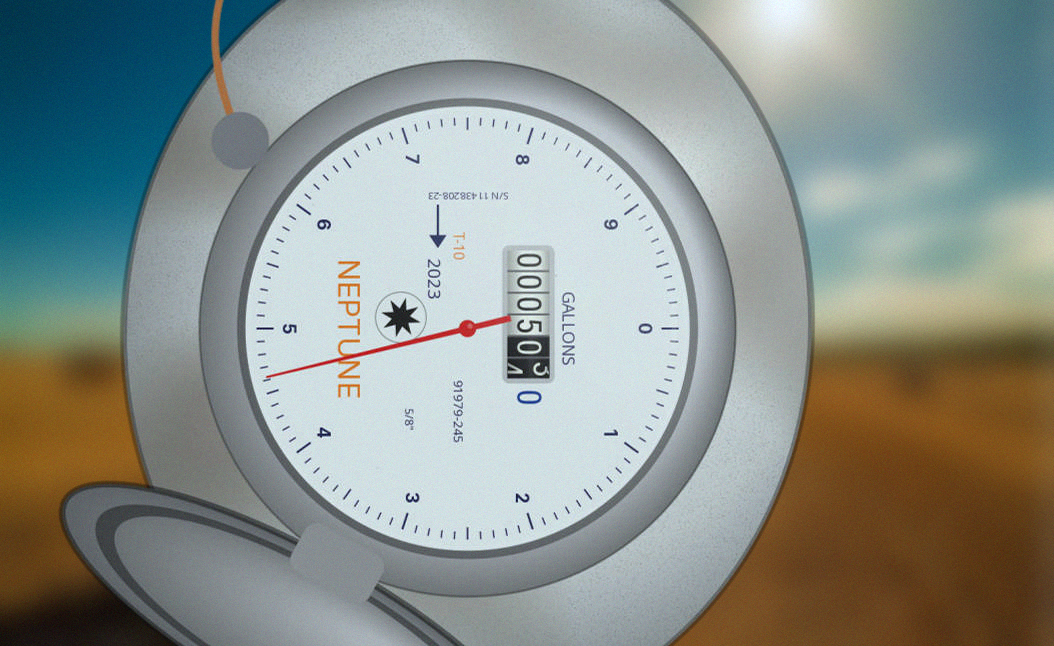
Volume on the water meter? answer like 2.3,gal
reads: 5034.6,gal
